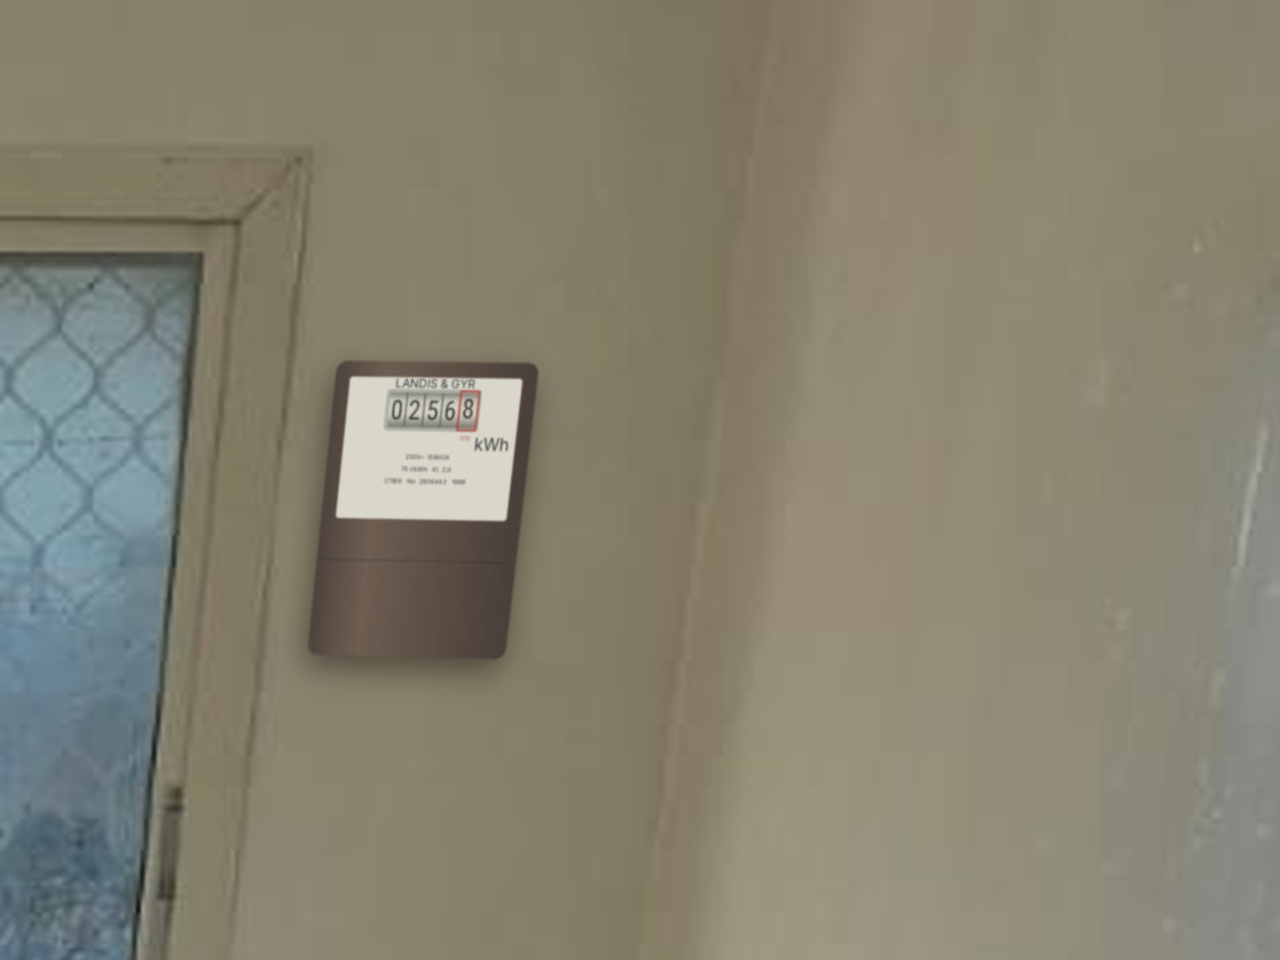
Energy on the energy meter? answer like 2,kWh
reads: 256.8,kWh
